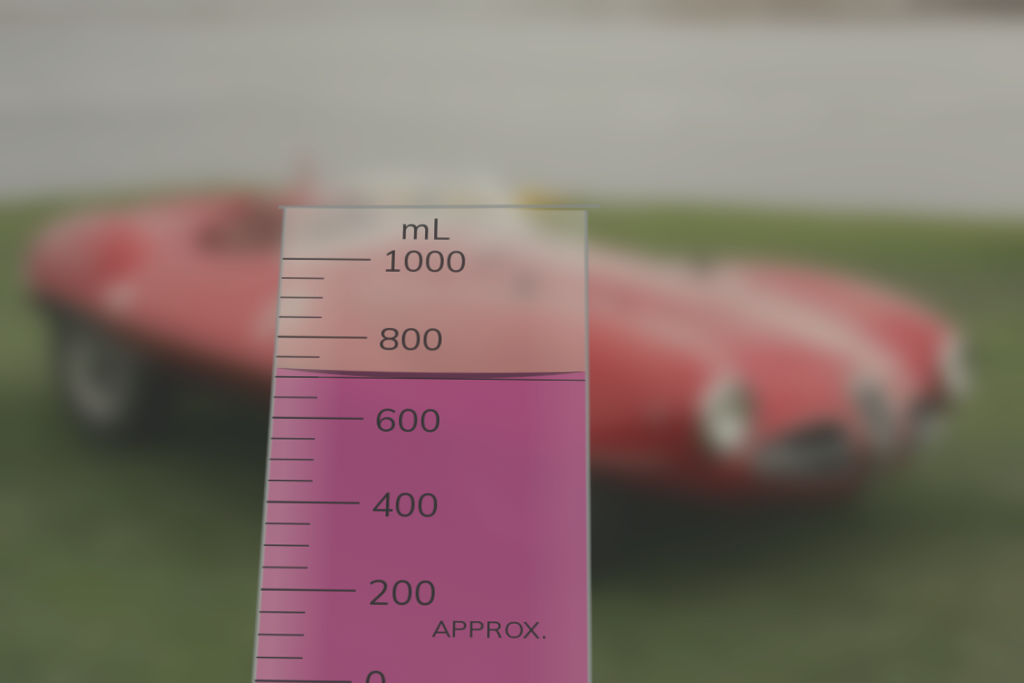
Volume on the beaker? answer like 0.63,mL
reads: 700,mL
